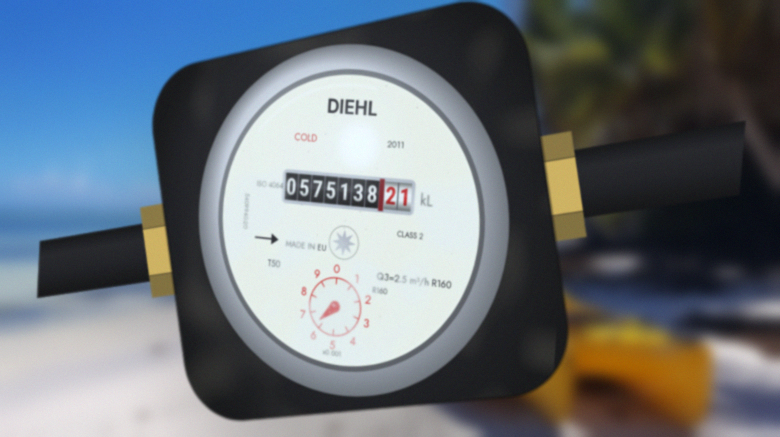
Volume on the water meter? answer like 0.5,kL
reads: 575138.216,kL
